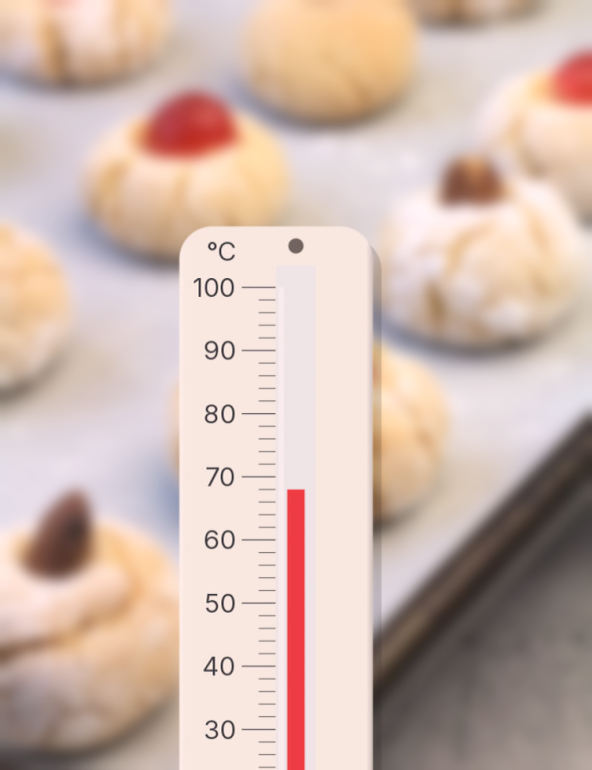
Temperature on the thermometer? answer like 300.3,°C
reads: 68,°C
